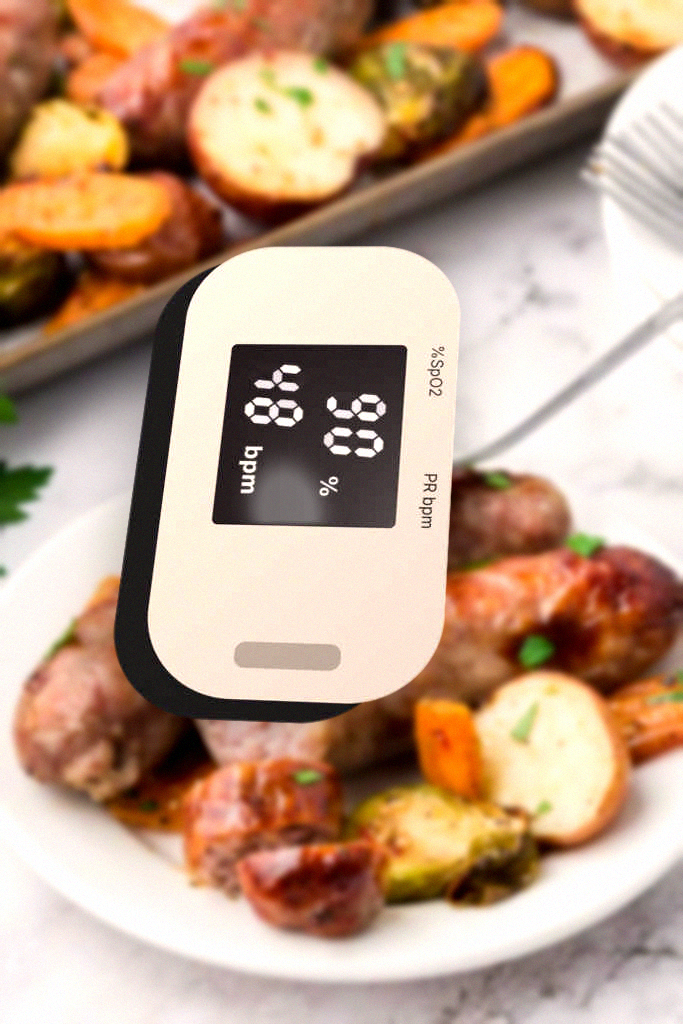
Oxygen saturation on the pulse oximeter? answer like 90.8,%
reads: 90,%
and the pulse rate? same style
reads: 48,bpm
